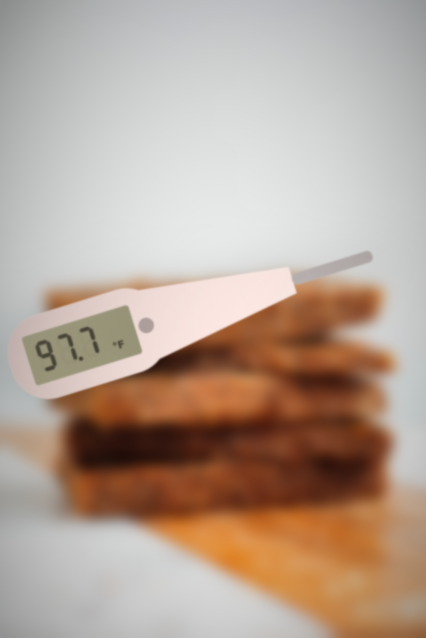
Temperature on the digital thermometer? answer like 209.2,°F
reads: 97.7,°F
